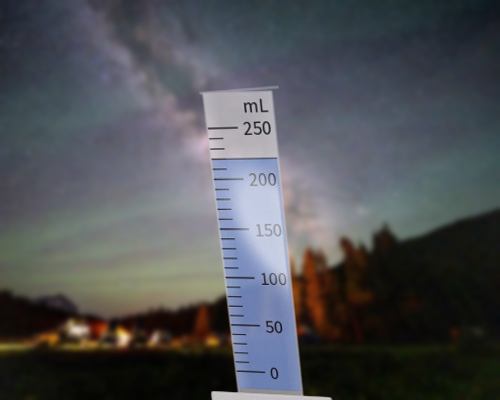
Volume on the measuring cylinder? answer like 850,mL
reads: 220,mL
